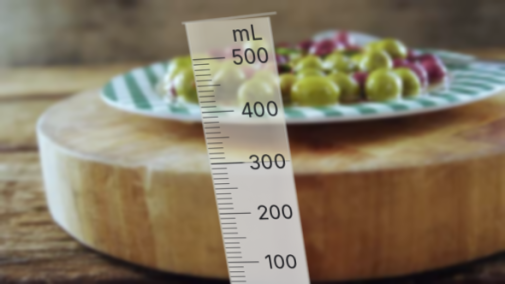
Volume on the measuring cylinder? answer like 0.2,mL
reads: 300,mL
